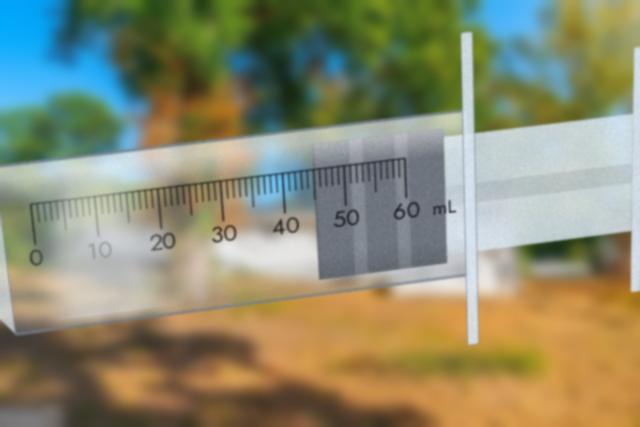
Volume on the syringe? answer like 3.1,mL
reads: 45,mL
